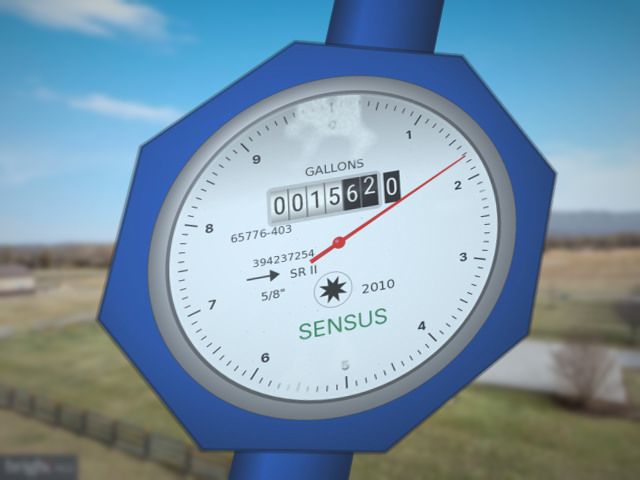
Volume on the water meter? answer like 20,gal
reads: 15621.7,gal
